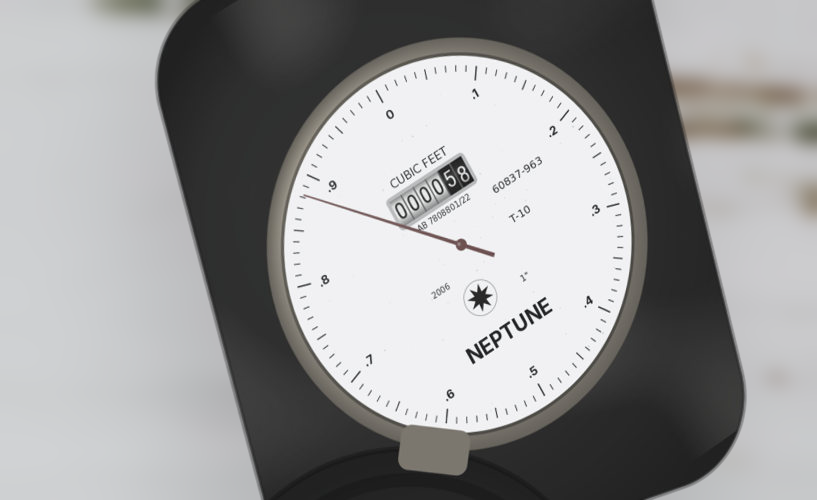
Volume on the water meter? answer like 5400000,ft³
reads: 57.88,ft³
